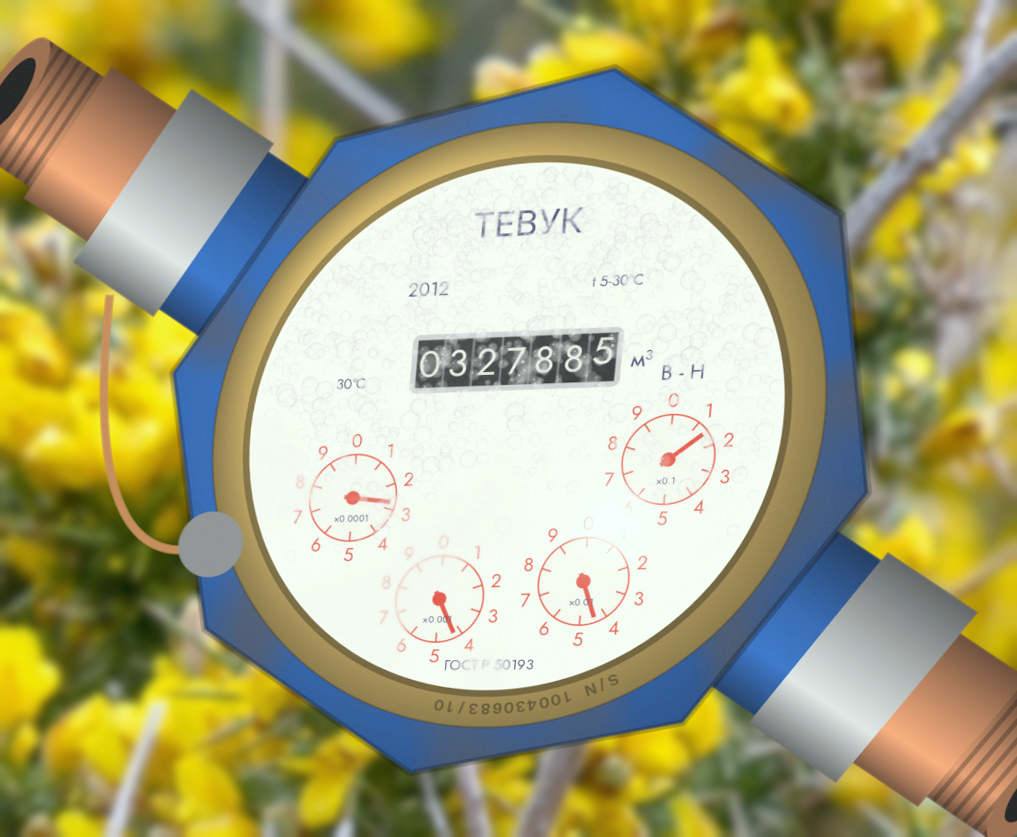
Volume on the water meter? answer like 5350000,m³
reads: 327885.1442,m³
